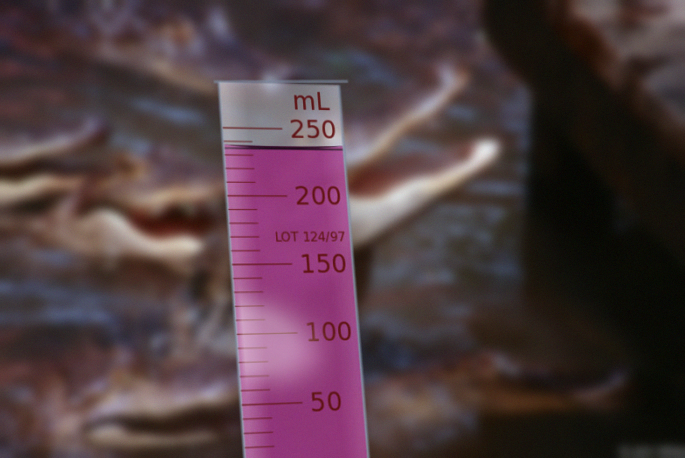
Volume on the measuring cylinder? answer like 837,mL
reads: 235,mL
